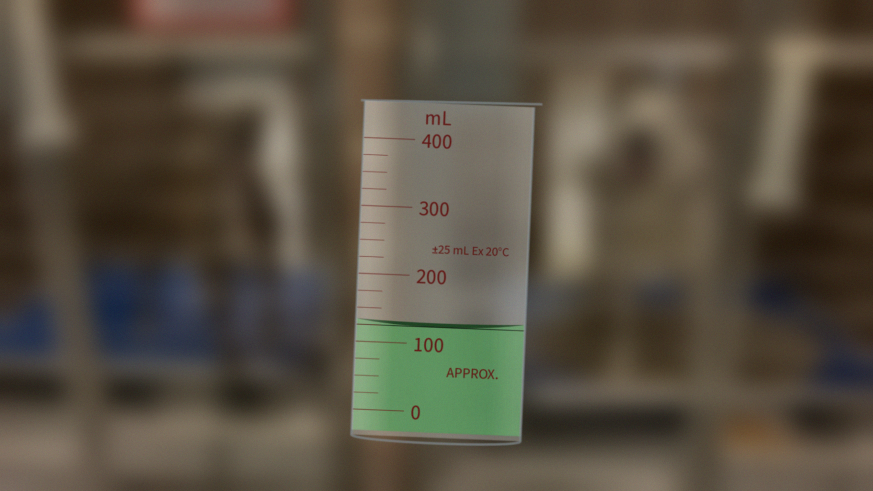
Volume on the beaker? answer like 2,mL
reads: 125,mL
